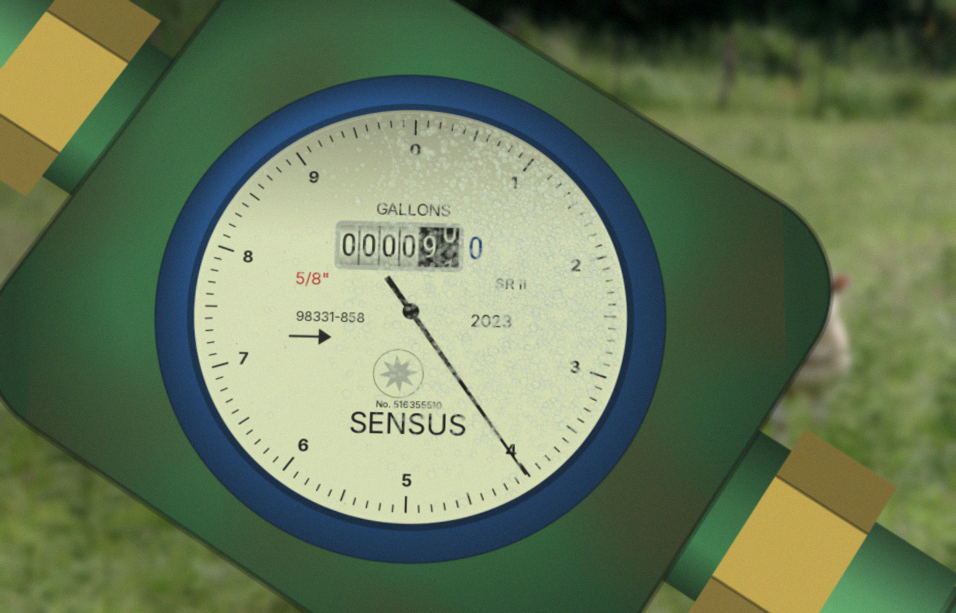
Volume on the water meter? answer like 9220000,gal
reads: 904.0,gal
